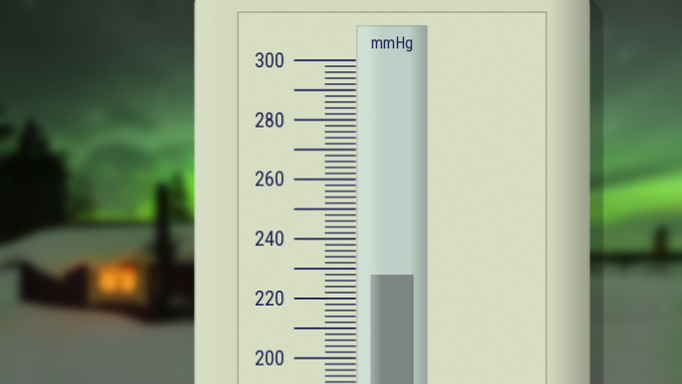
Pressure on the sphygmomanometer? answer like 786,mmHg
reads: 228,mmHg
